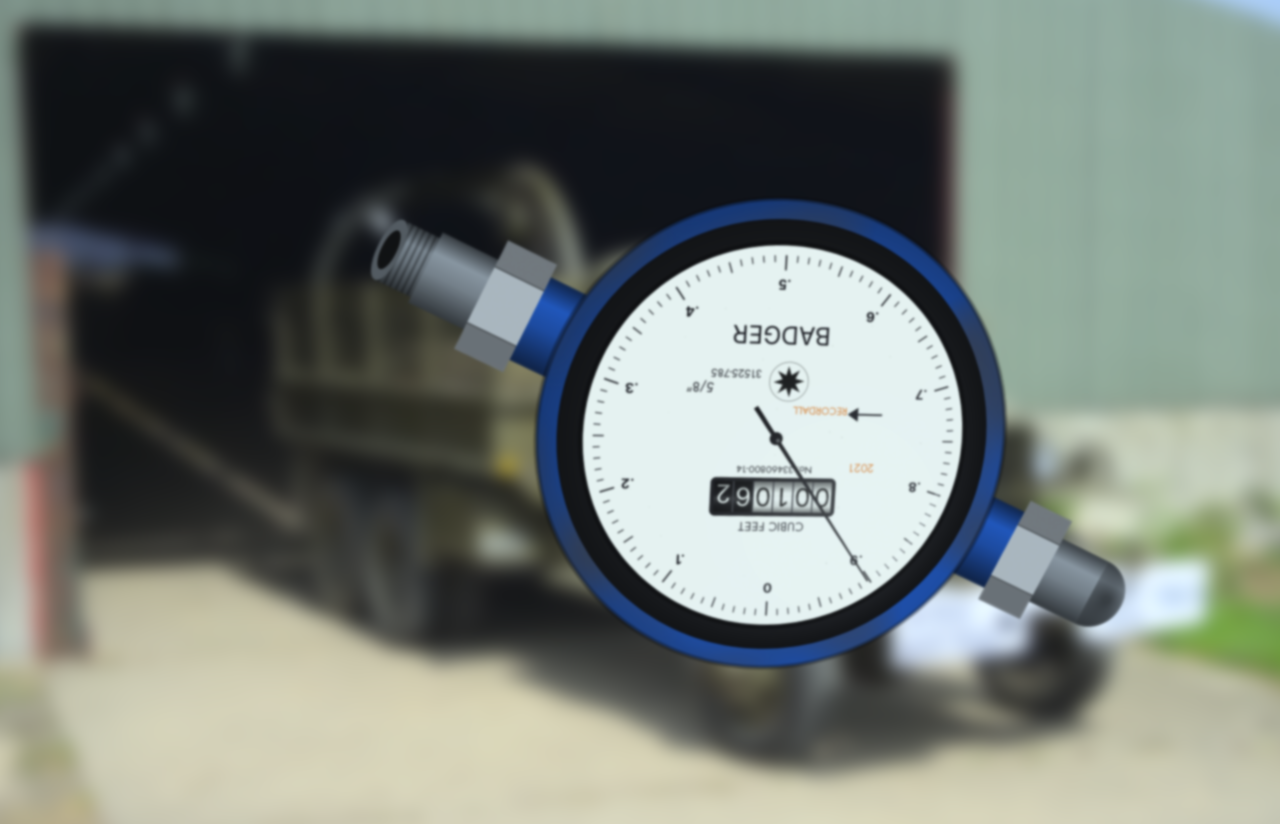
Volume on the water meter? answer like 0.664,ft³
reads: 1061.90,ft³
